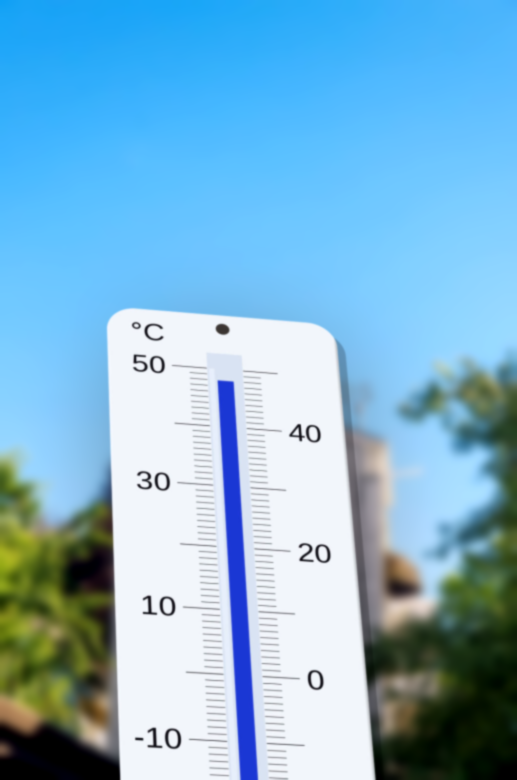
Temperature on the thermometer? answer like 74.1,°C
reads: 48,°C
